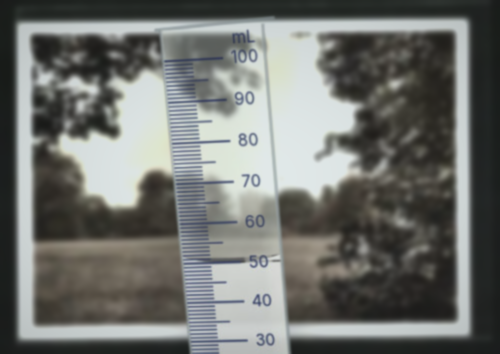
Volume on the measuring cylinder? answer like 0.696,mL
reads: 50,mL
